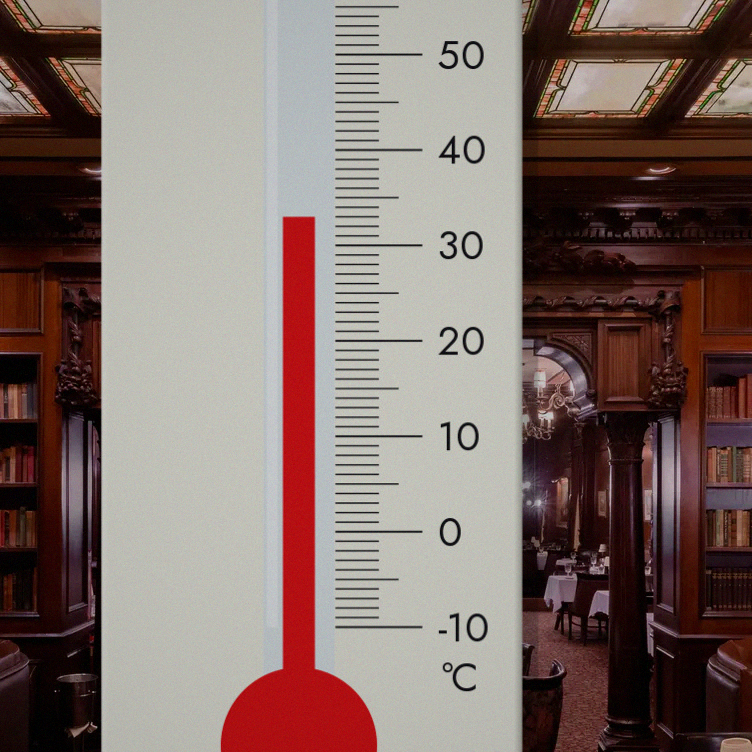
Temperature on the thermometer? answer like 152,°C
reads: 33,°C
